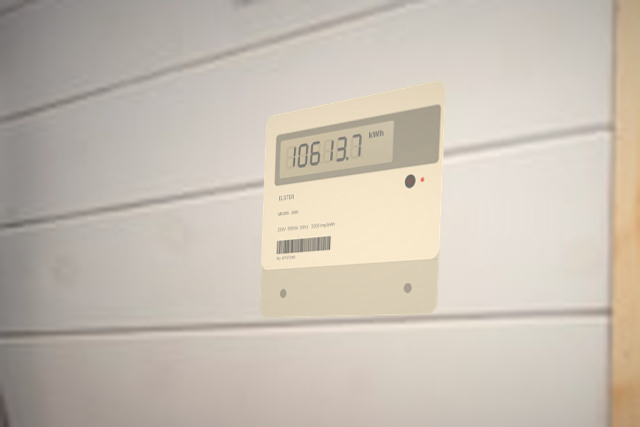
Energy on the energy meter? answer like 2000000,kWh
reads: 10613.7,kWh
